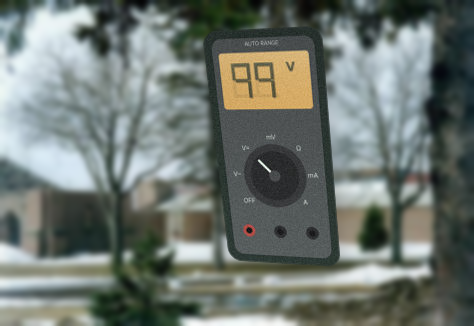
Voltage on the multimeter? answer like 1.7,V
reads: 99,V
